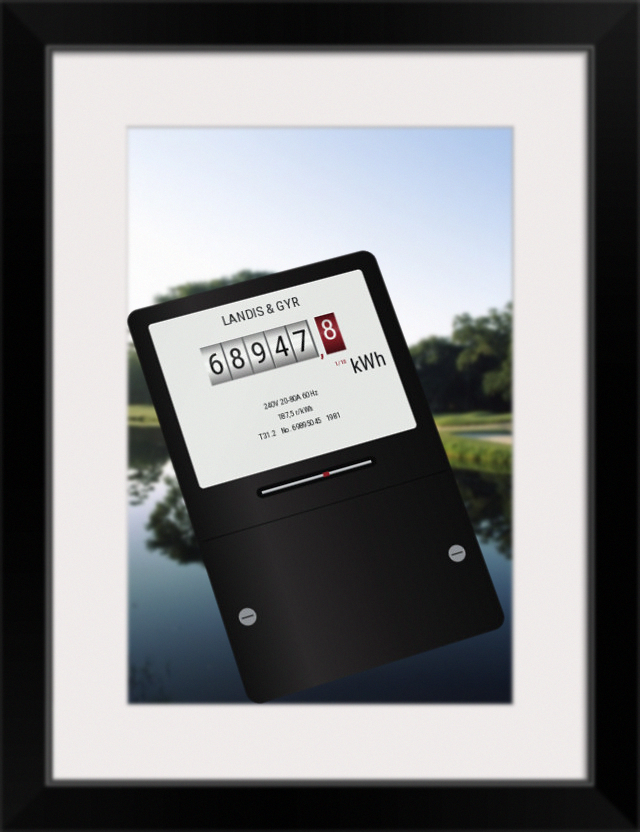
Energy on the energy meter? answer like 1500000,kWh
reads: 68947.8,kWh
